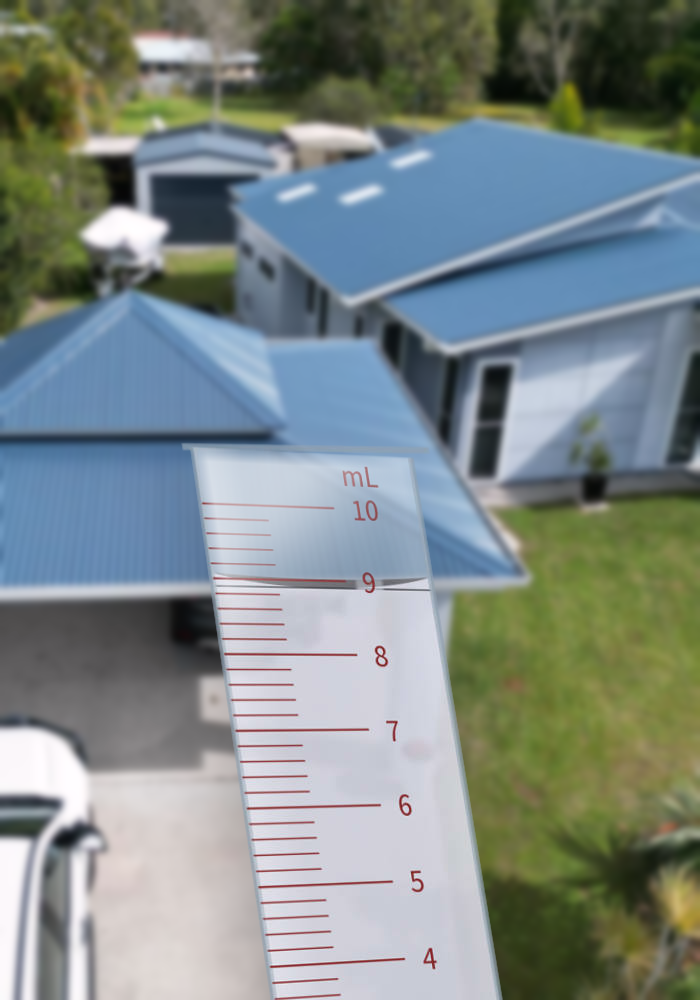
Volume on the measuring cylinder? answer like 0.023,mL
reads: 8.9,mL
